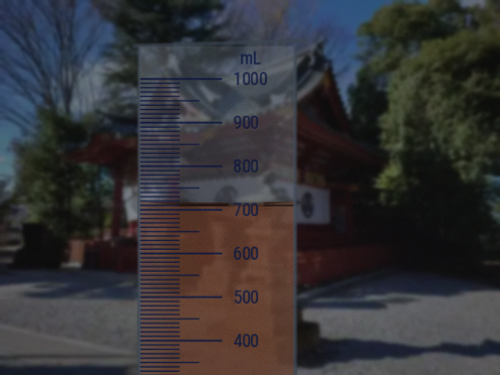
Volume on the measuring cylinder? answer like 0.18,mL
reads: 710,mL
